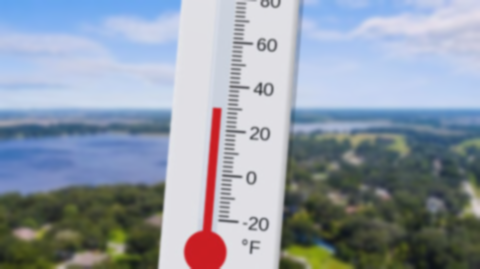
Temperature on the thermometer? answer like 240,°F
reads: 30,°F
